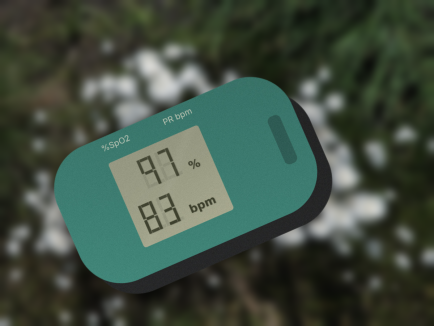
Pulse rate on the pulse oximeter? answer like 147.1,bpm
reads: 83,bpm
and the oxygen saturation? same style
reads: 97,%
